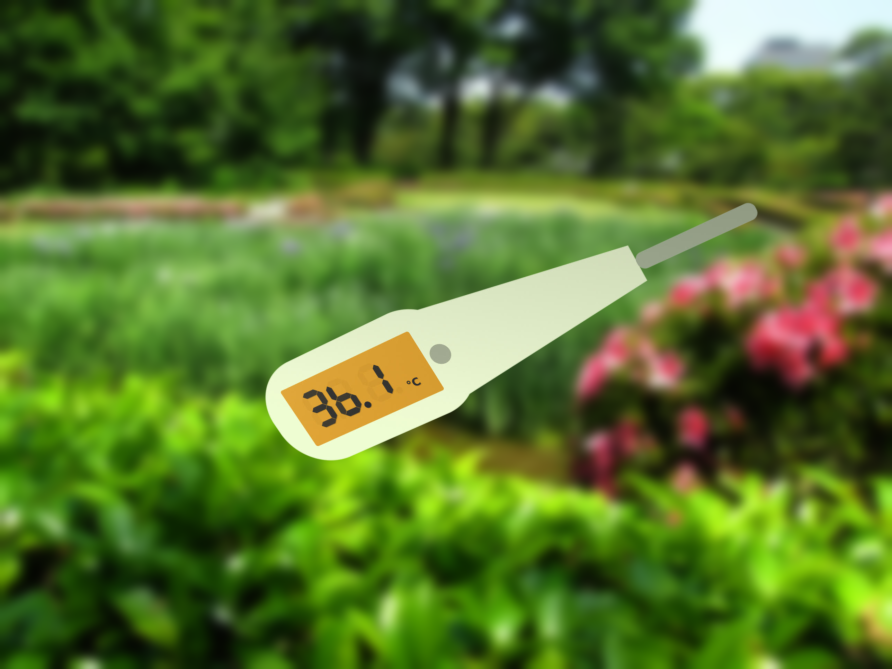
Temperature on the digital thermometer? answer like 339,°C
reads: 36.1,°C
